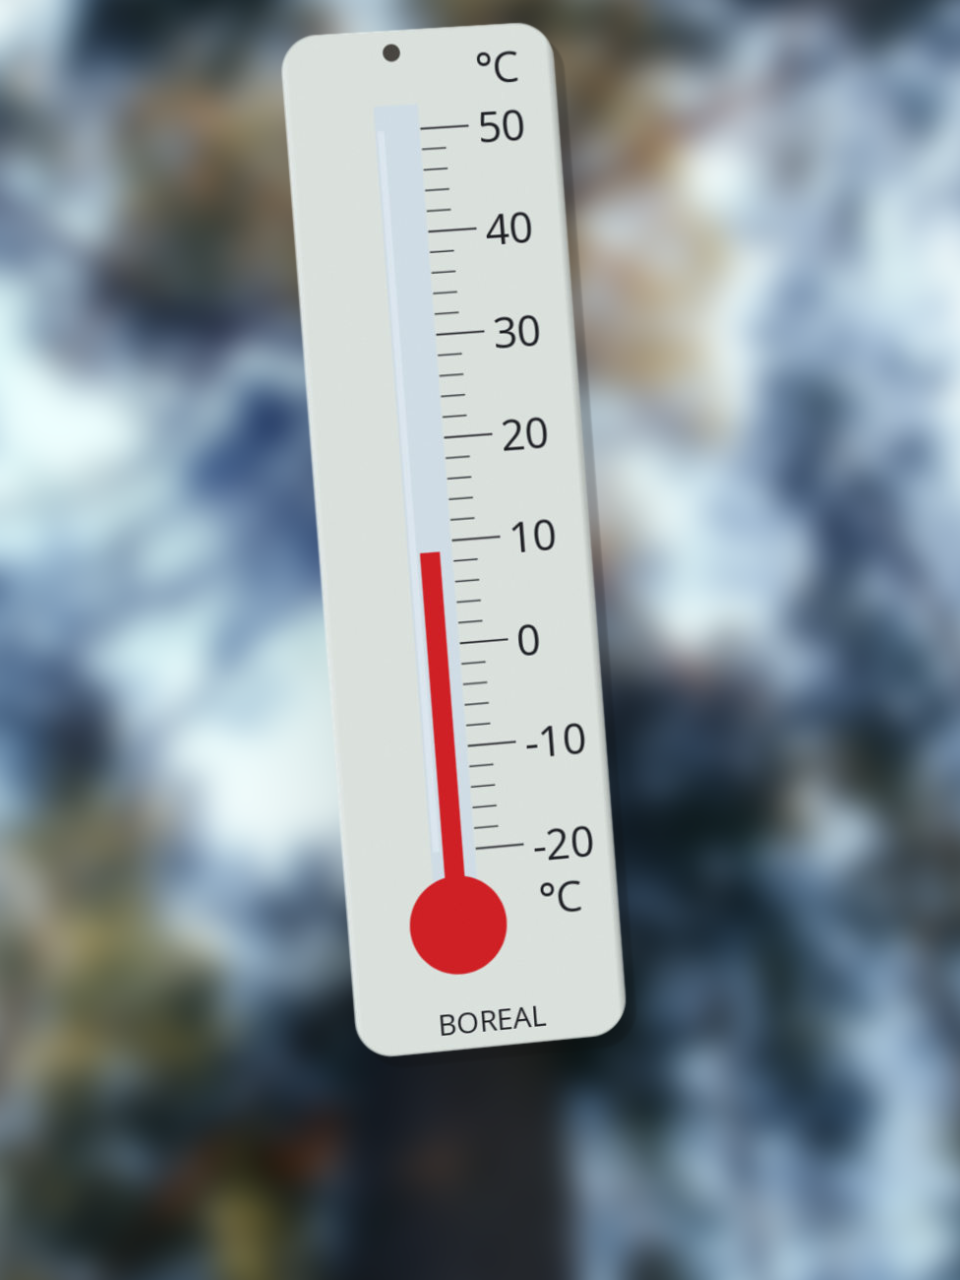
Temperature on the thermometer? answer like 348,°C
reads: 9,°C
